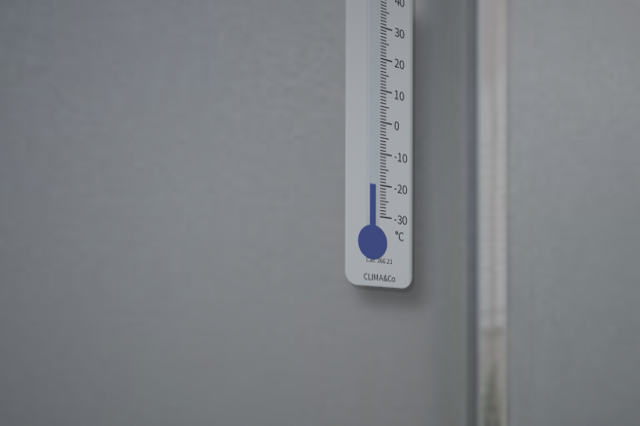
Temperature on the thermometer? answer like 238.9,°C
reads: -20,°C
